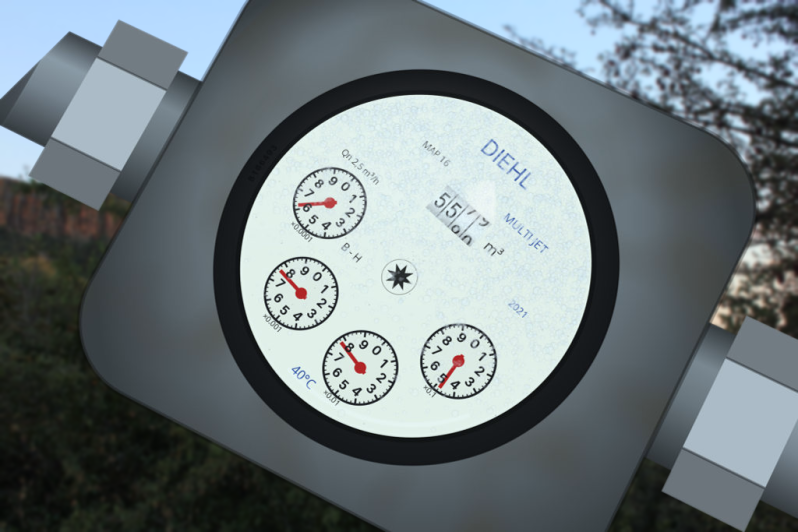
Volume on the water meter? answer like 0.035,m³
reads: 5579.4776,m³
